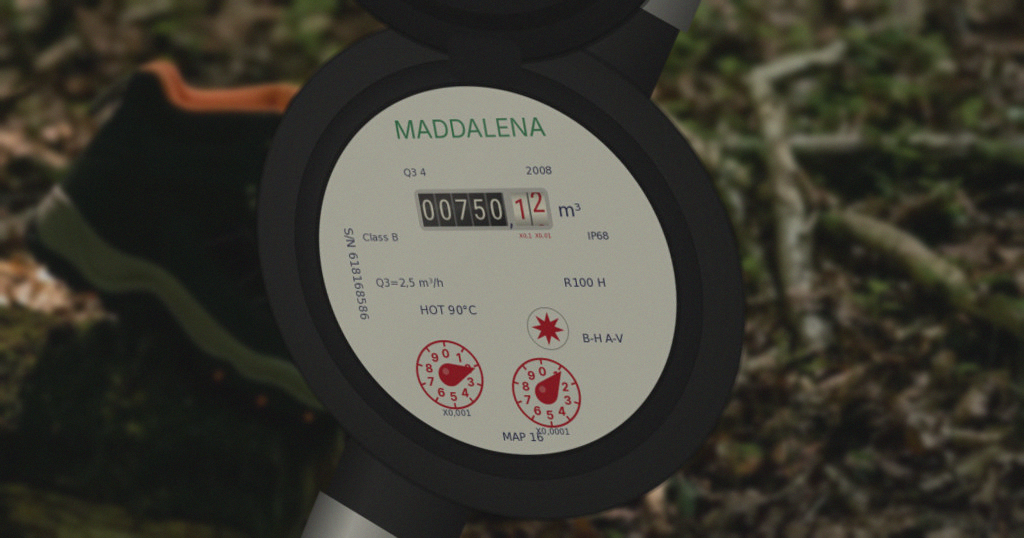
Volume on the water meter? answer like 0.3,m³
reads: 750.1221,m³
